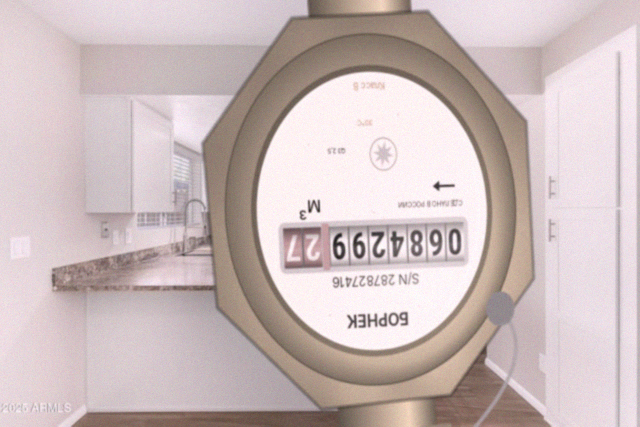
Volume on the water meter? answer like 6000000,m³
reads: 684299.27,m³
